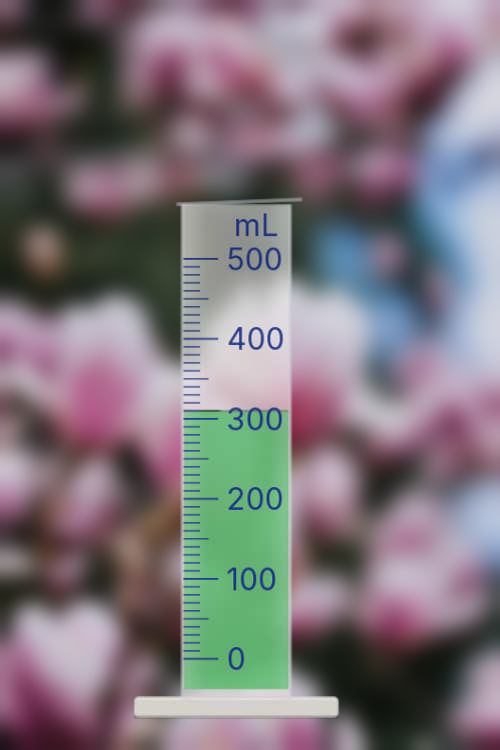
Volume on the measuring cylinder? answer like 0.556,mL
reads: 310,mL
